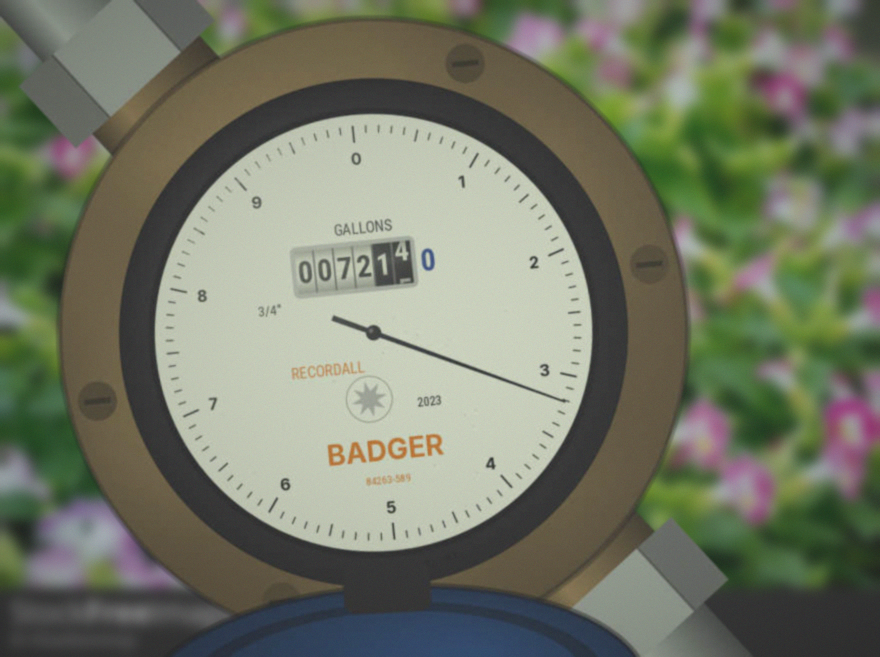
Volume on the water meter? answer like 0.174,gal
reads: 72143.2,gal
